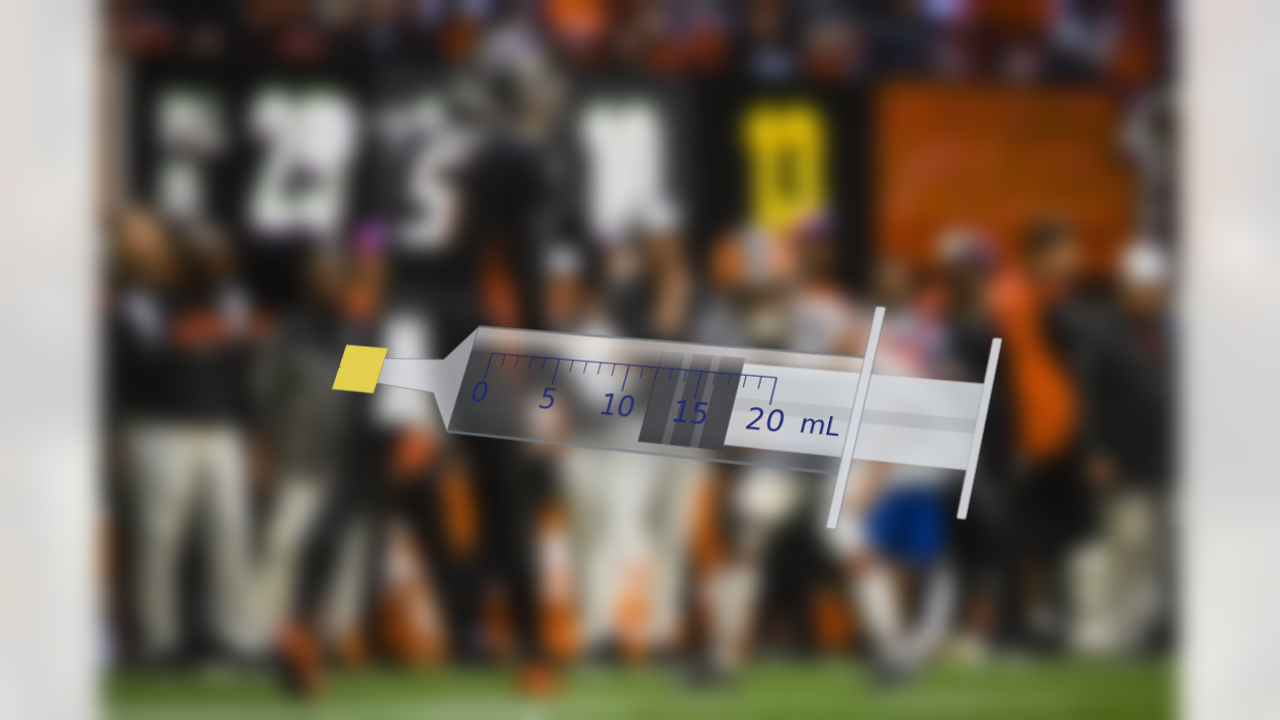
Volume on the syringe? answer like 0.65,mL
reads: 12,mL
